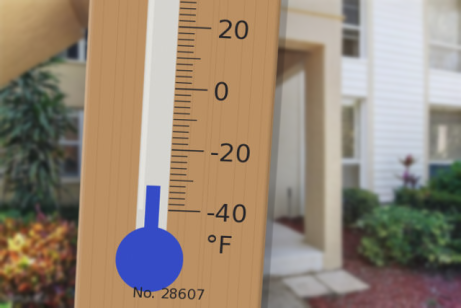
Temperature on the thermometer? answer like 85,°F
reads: -32,°F
